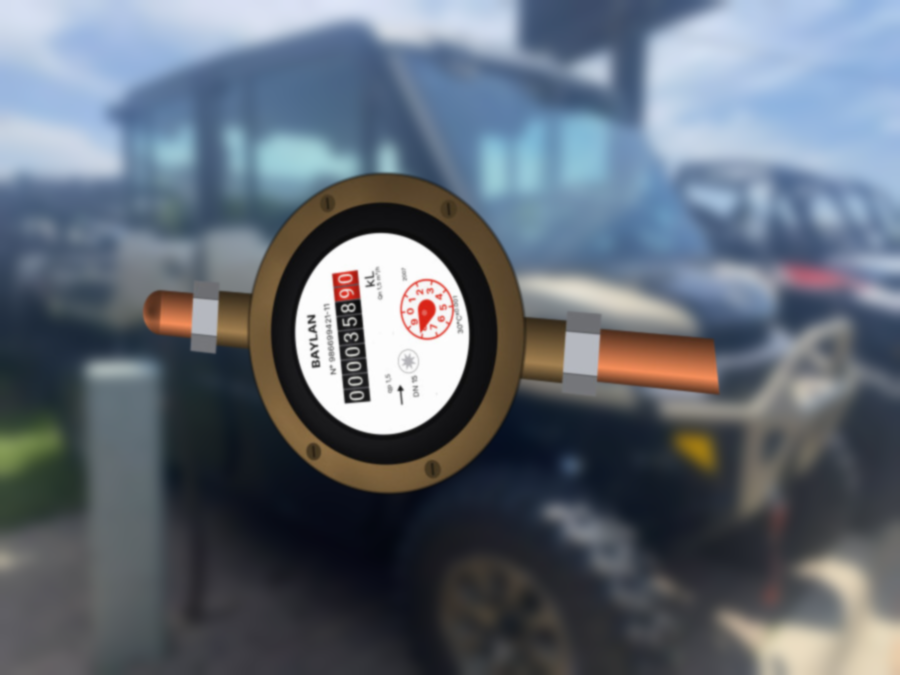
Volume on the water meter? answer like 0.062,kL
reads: 358.908,kL
